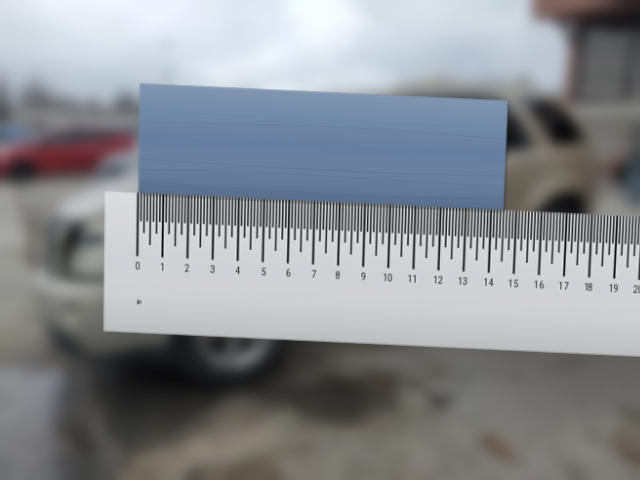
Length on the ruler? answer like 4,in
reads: 14.5,in
